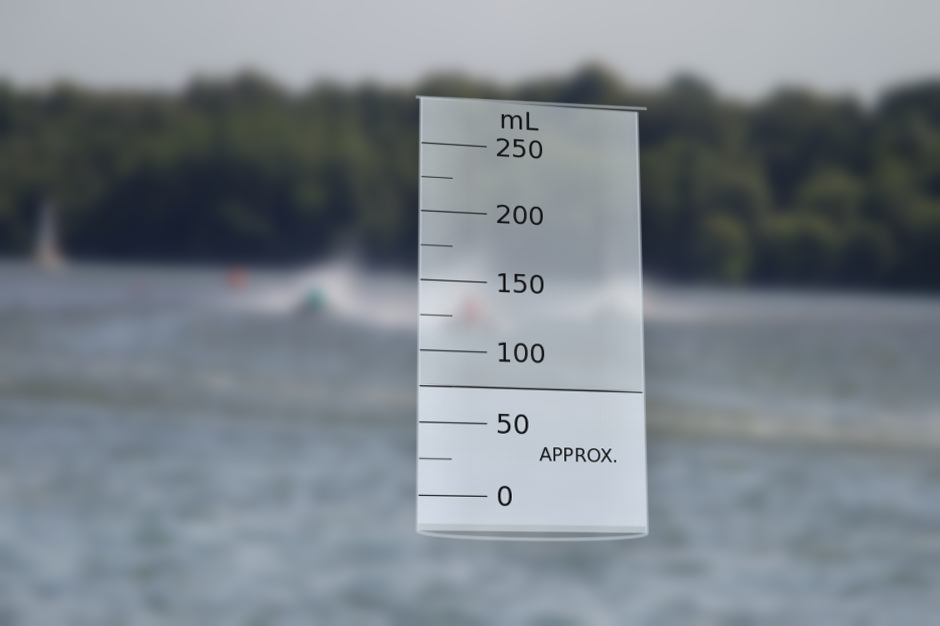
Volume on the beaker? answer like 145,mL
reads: 75,mL
